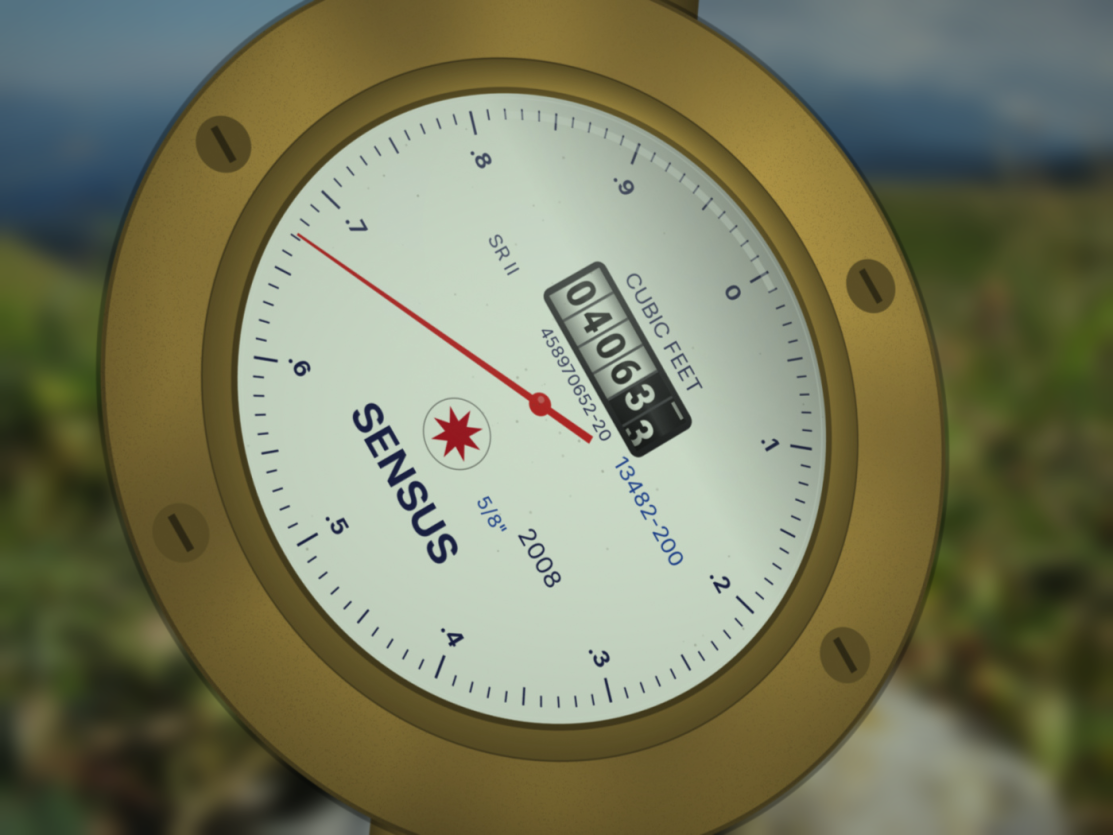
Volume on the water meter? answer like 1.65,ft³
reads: 40632.67,ft³
